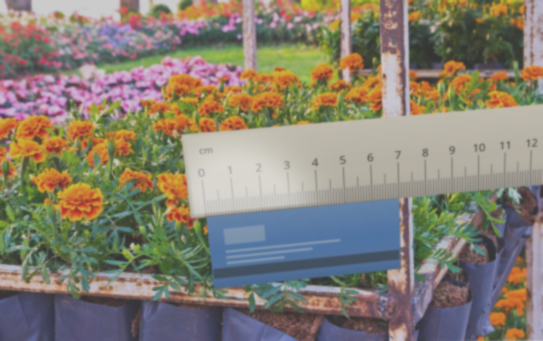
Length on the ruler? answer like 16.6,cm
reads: 7,cm
